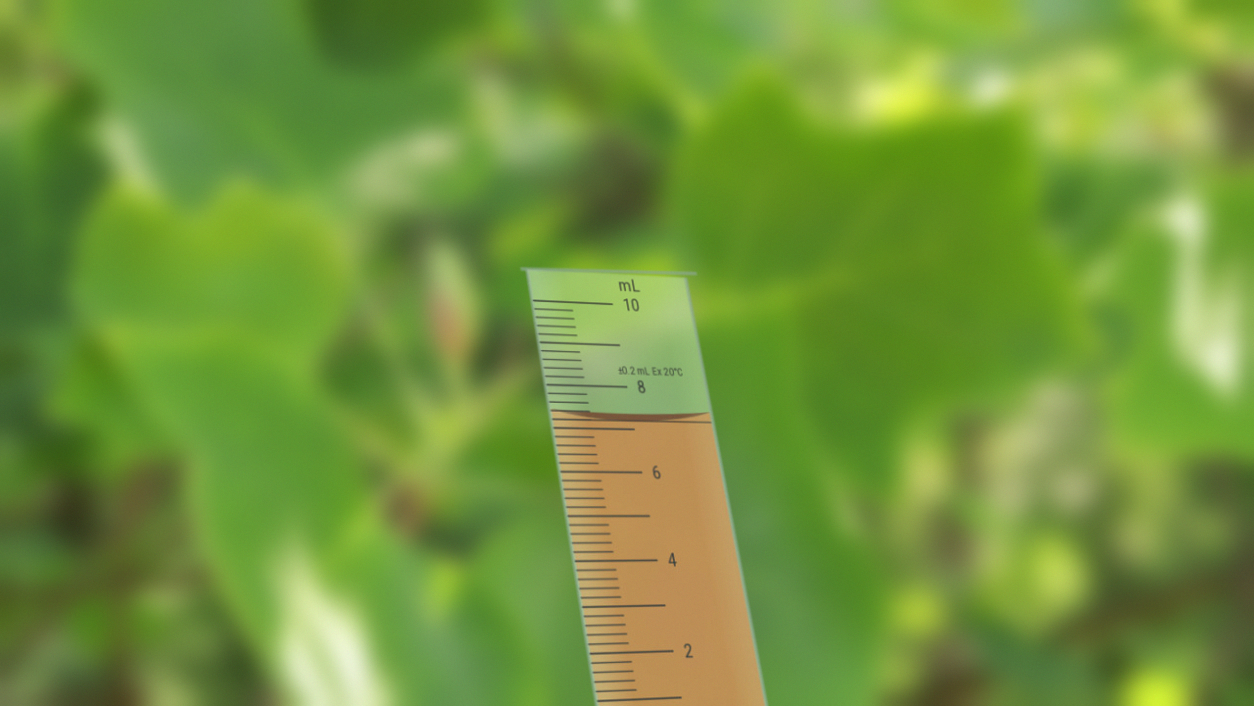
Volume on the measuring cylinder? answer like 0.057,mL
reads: 7.2,mL
